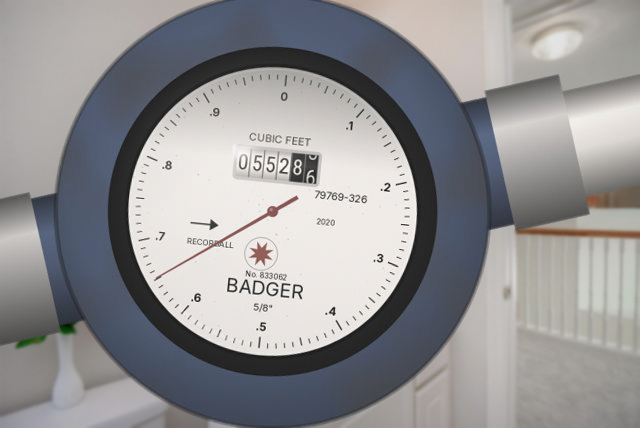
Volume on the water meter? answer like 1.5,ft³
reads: 55285.65,ft³
